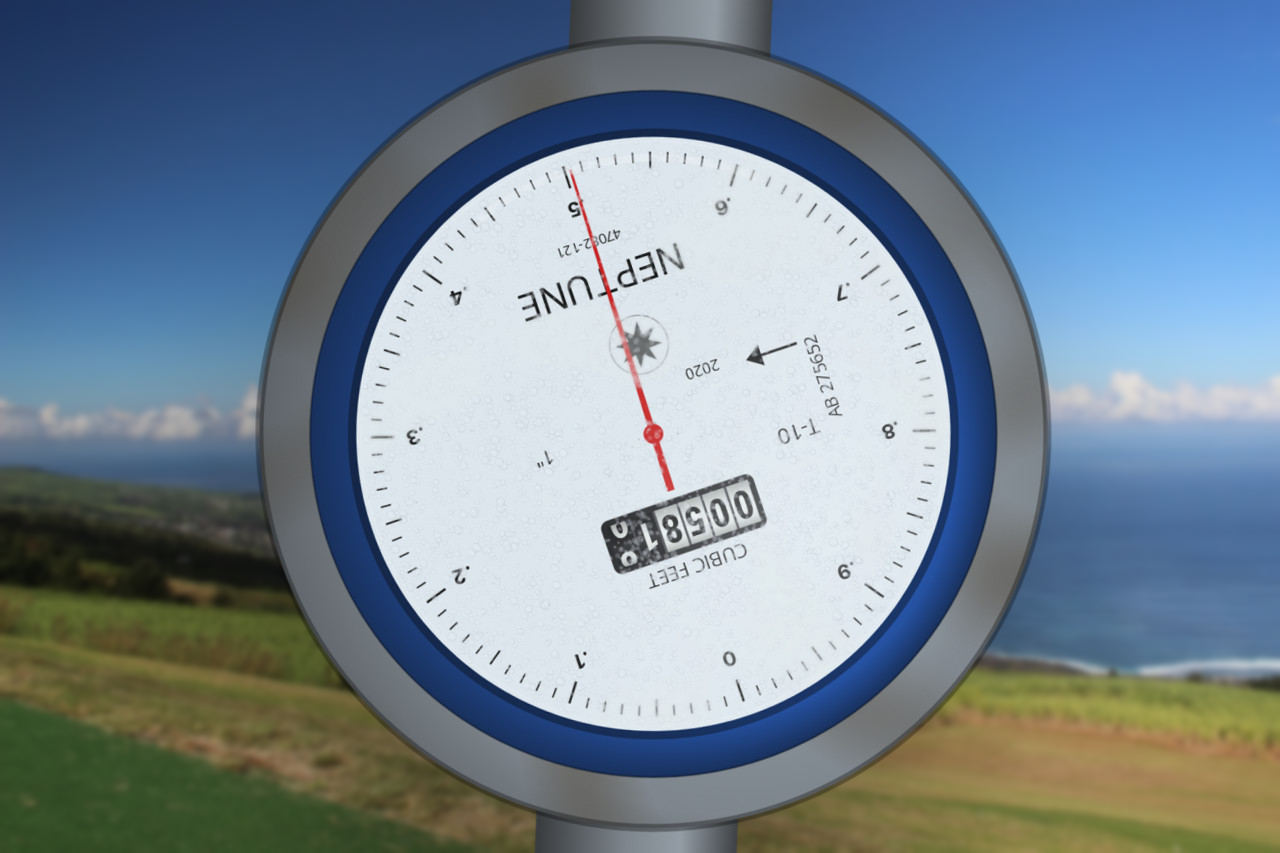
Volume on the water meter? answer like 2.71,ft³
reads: 5818.50,ft³
